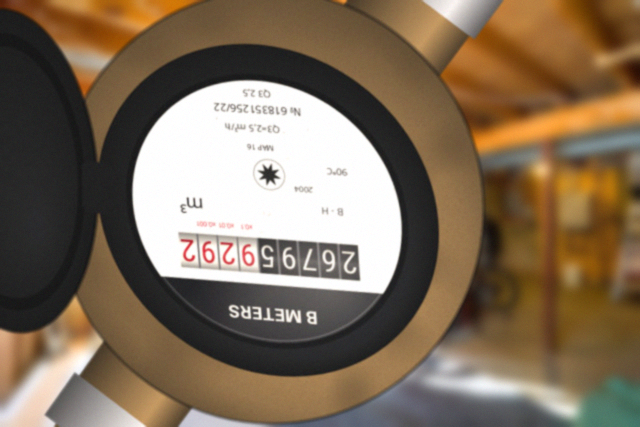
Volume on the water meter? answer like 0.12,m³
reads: 26795.9292,m³
